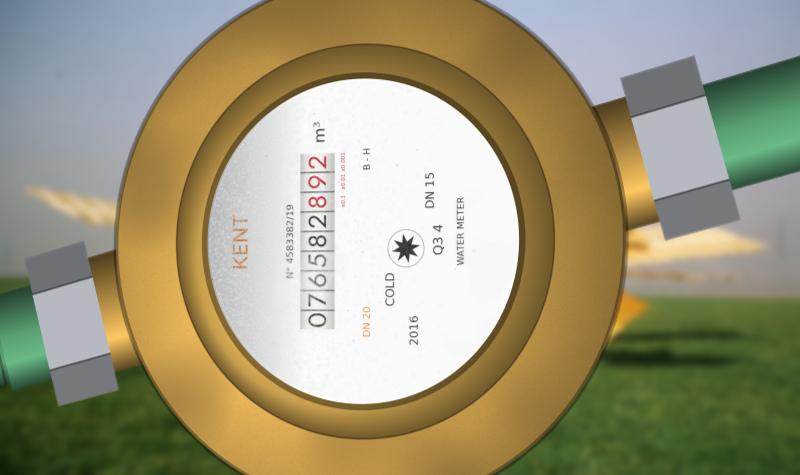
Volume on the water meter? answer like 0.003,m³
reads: 76582.892,m³
